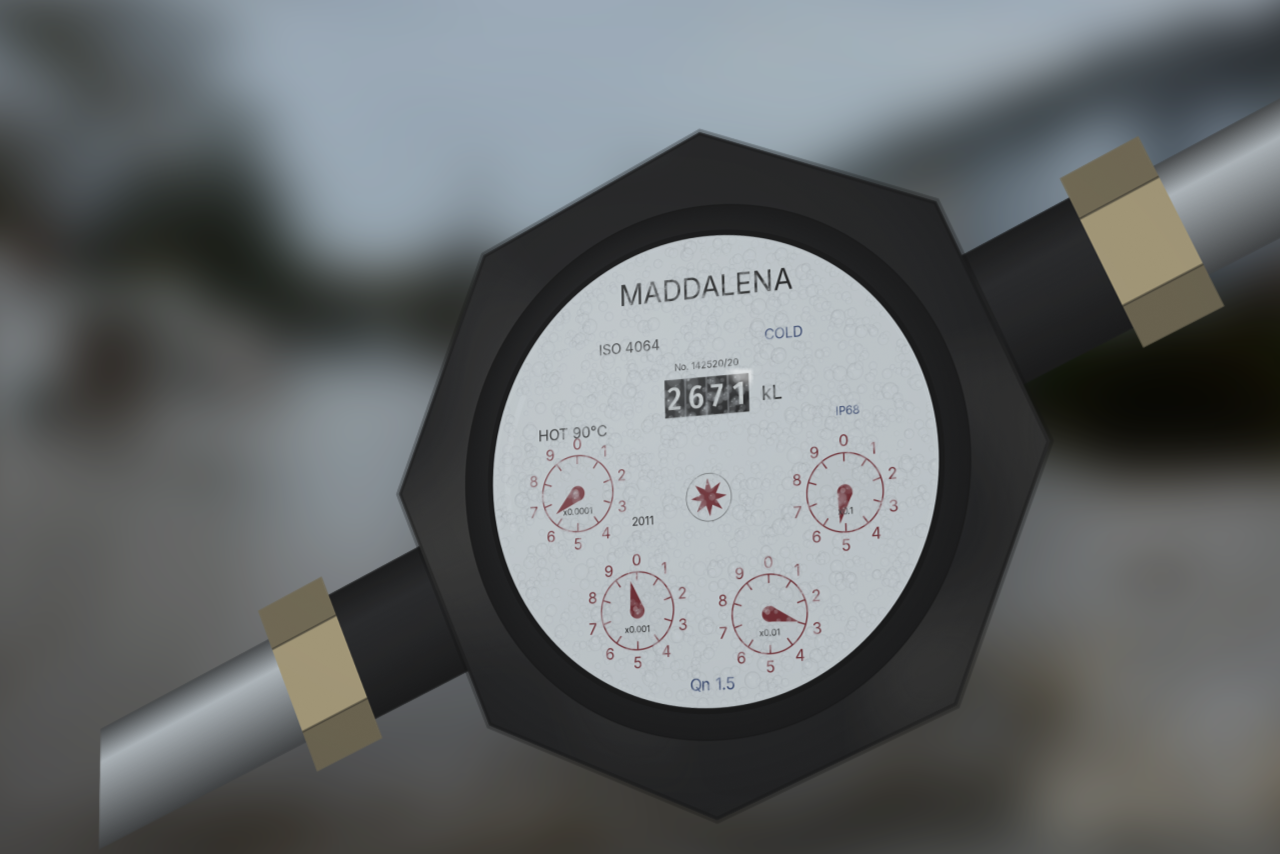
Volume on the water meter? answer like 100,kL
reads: 2671.5296,kL
